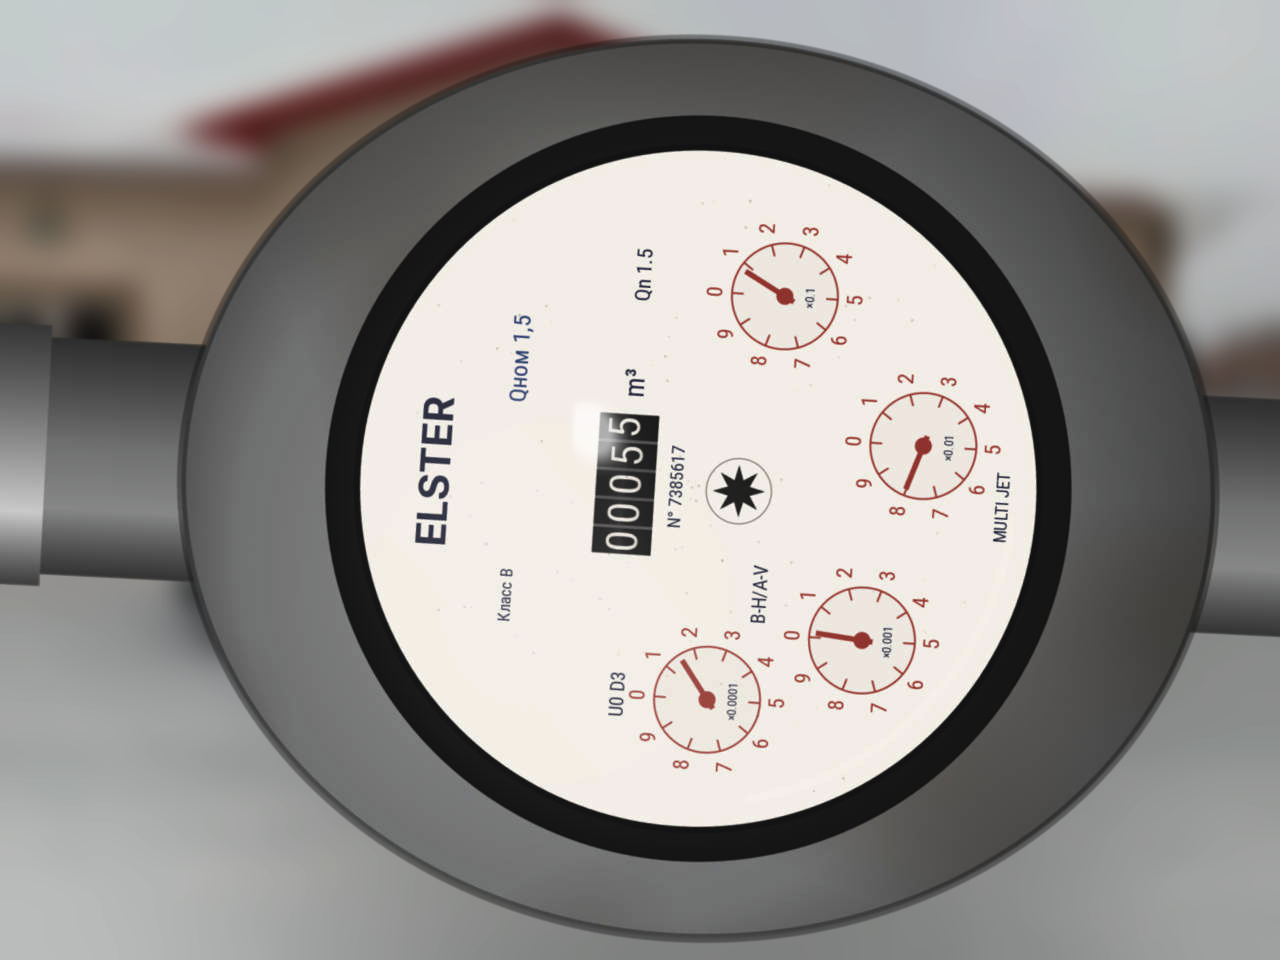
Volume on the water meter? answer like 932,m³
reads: 55.0801,m³
